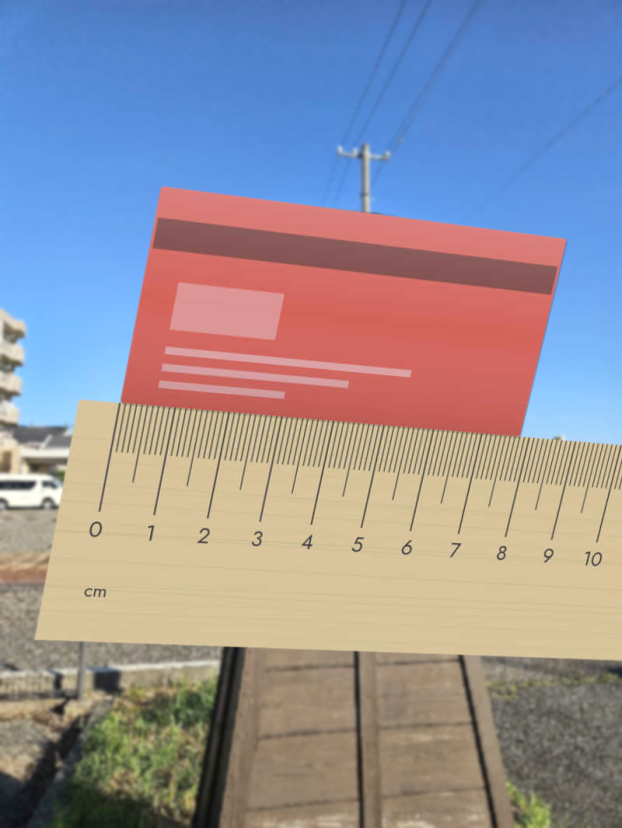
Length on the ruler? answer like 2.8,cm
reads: 7.8,cm
